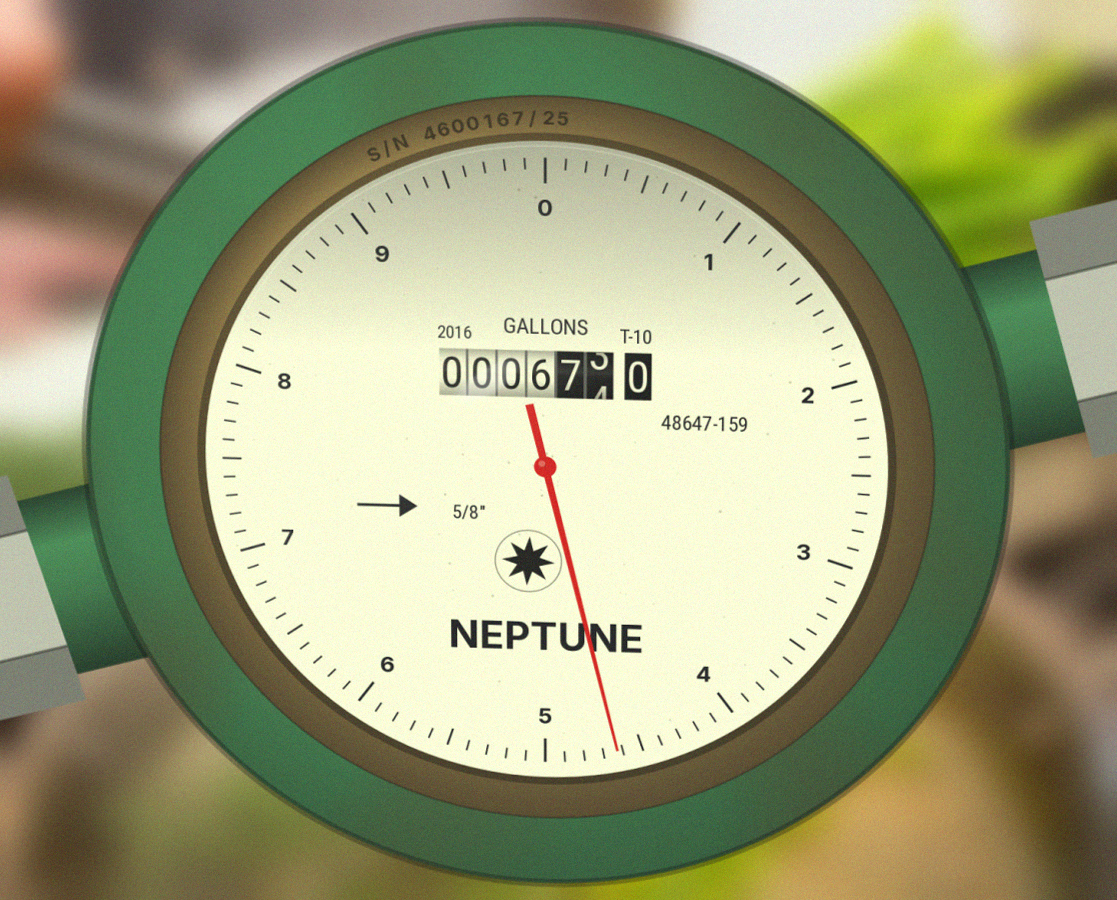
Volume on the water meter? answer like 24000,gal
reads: 6734.6,gal
